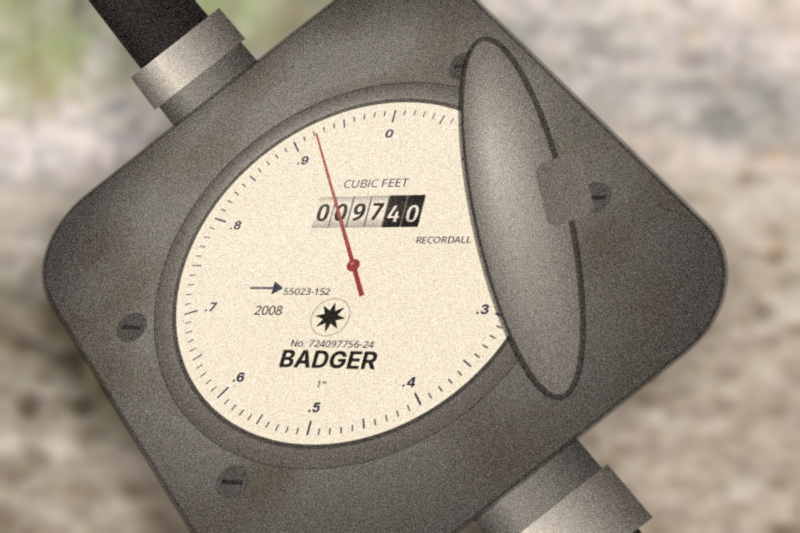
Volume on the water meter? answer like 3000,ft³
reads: 9739.92,ft³
